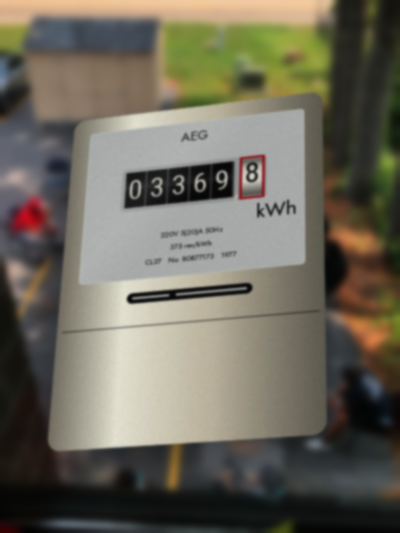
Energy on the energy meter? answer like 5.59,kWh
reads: 3369.8,kWh
